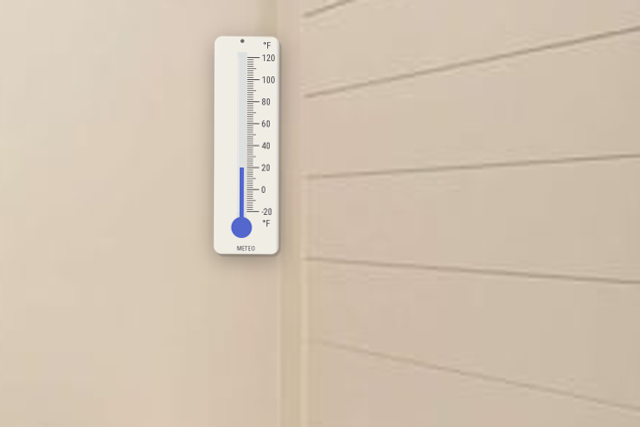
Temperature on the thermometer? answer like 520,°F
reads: 20,°F
